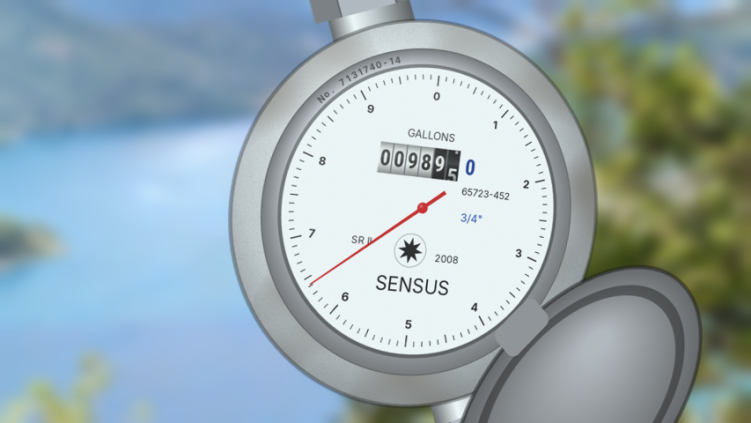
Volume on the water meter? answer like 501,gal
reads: 98946.4,gal
